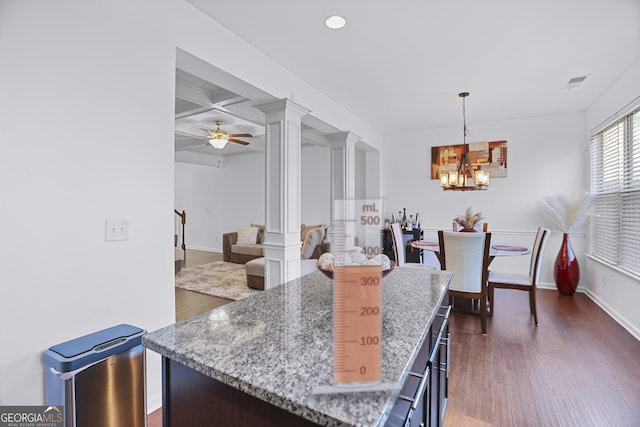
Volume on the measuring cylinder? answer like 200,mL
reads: 350,mL
